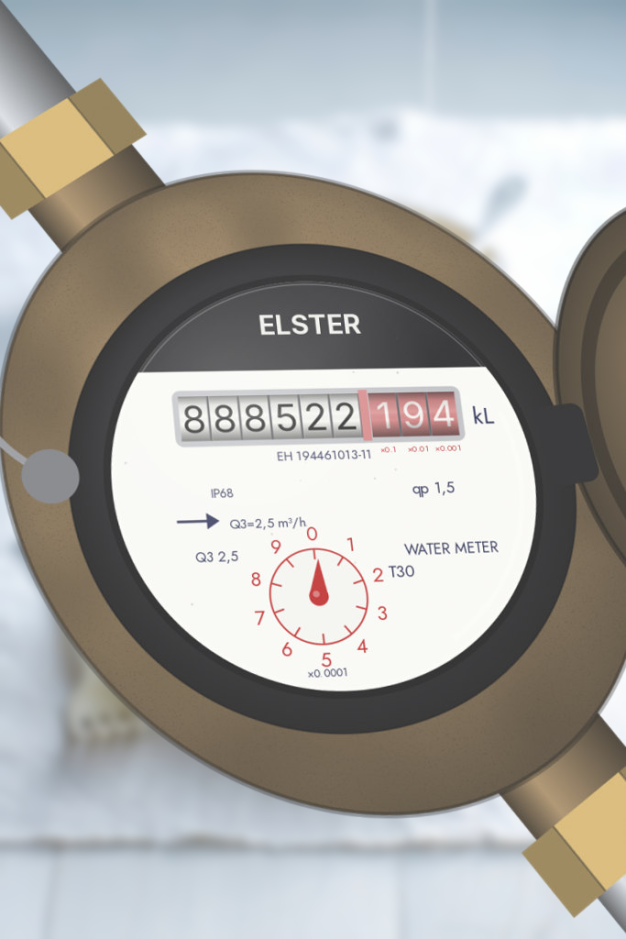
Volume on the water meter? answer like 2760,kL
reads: 888522.1940,kL
